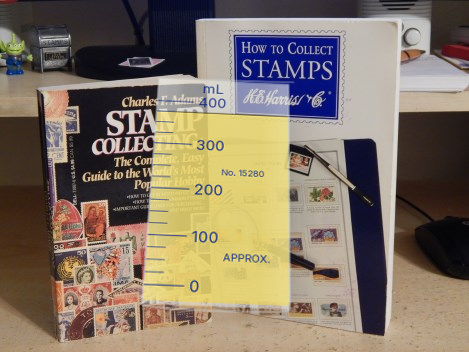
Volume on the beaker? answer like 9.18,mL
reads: 375,mL
